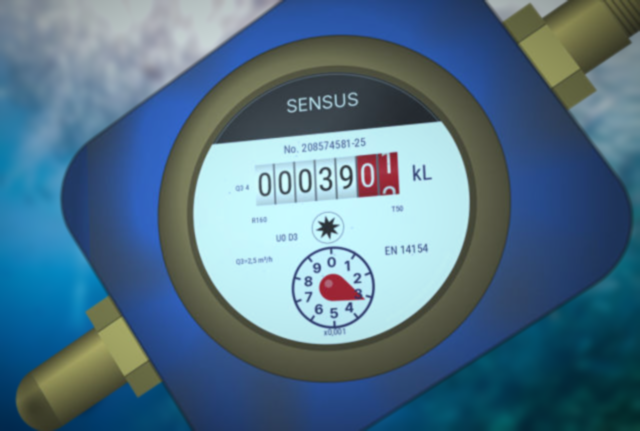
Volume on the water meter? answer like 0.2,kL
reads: 39.013,kL
